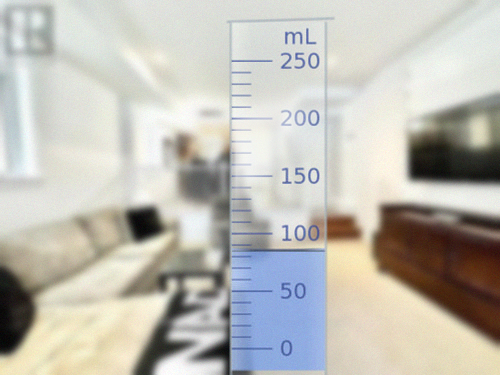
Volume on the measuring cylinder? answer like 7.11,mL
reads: 85,mL
